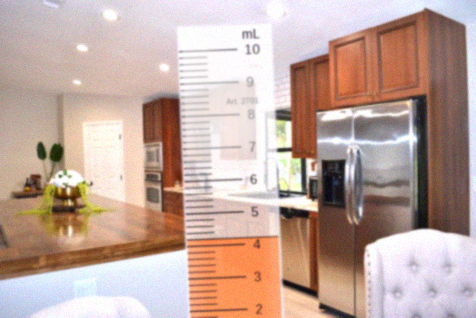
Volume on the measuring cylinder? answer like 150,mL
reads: 4.2,mL
